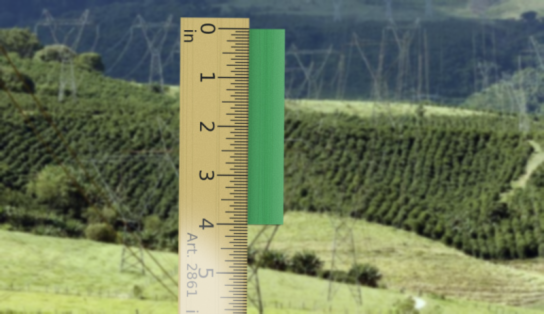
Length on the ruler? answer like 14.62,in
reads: 4,in
